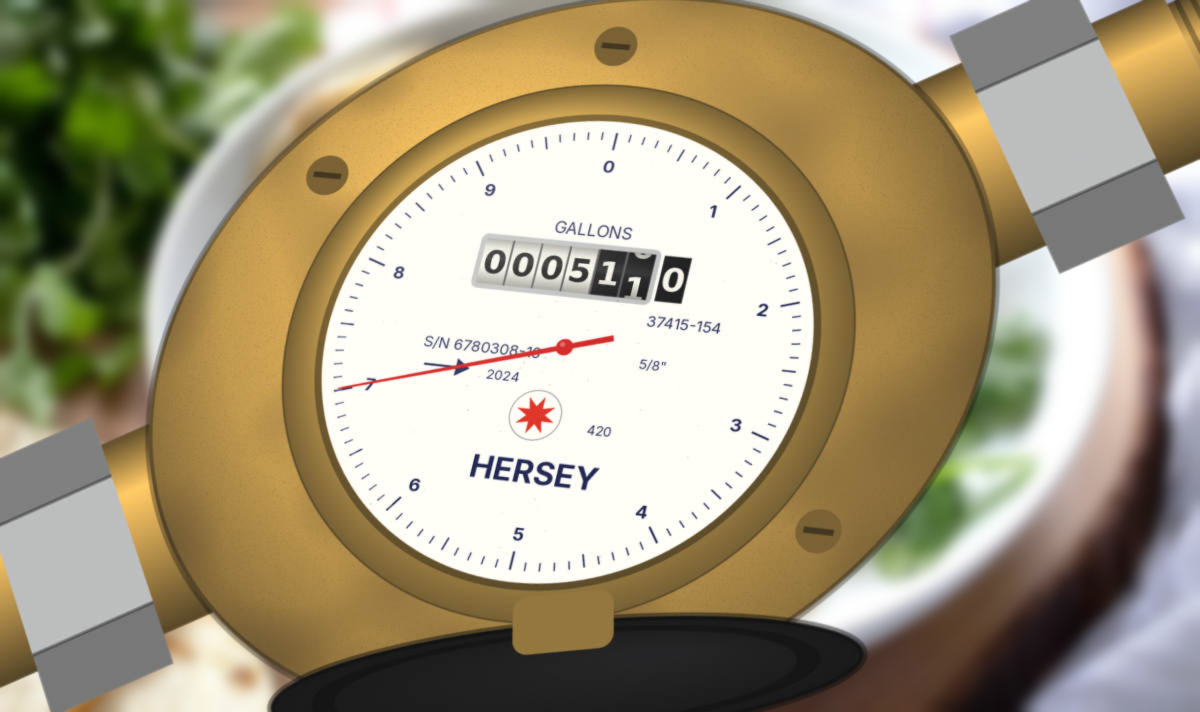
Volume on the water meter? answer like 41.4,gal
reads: 5107.0,gal
